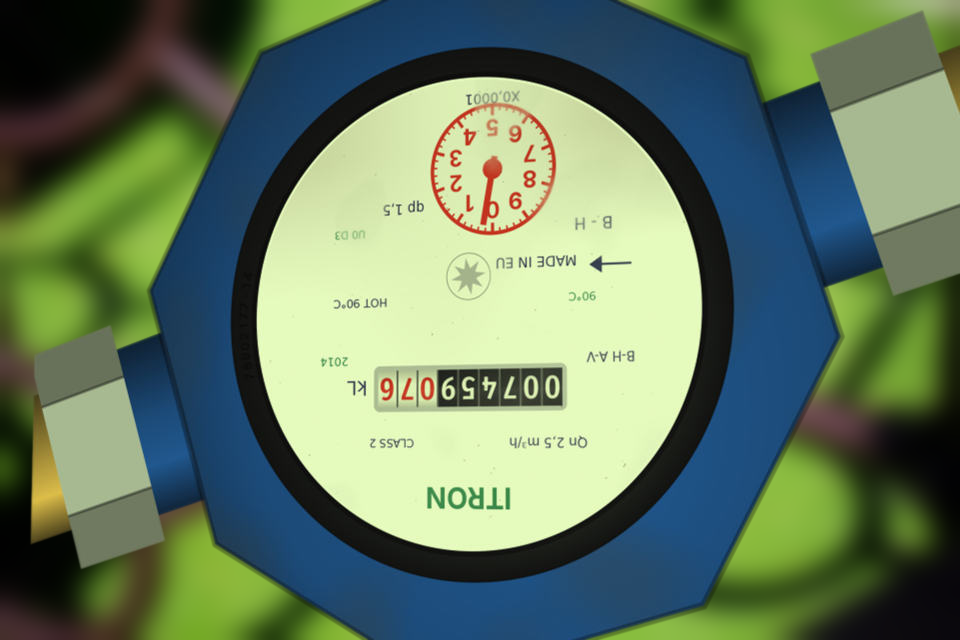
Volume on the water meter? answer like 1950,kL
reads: 7459.0760,kL
